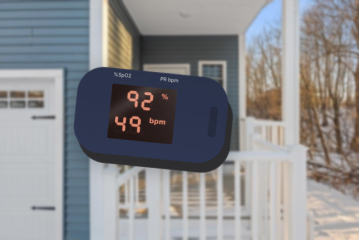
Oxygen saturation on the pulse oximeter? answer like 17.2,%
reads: 92,%
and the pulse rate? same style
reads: 49,bpm
